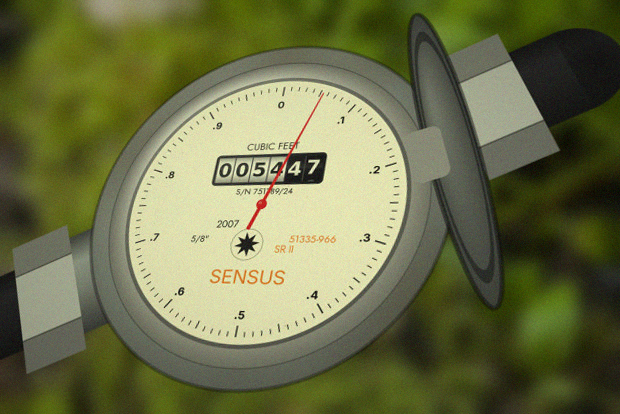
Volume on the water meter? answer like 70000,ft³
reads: 5447.05,ft³
